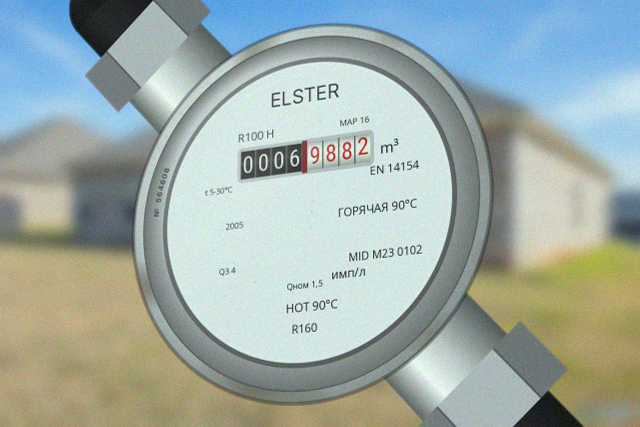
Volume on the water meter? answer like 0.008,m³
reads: 6.9882,m³
